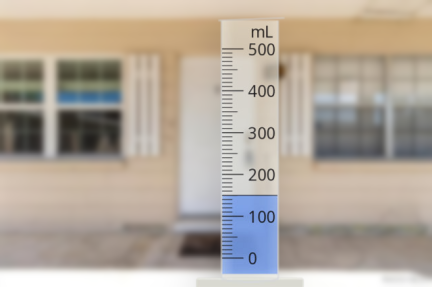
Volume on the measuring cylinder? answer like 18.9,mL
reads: 150,mL
